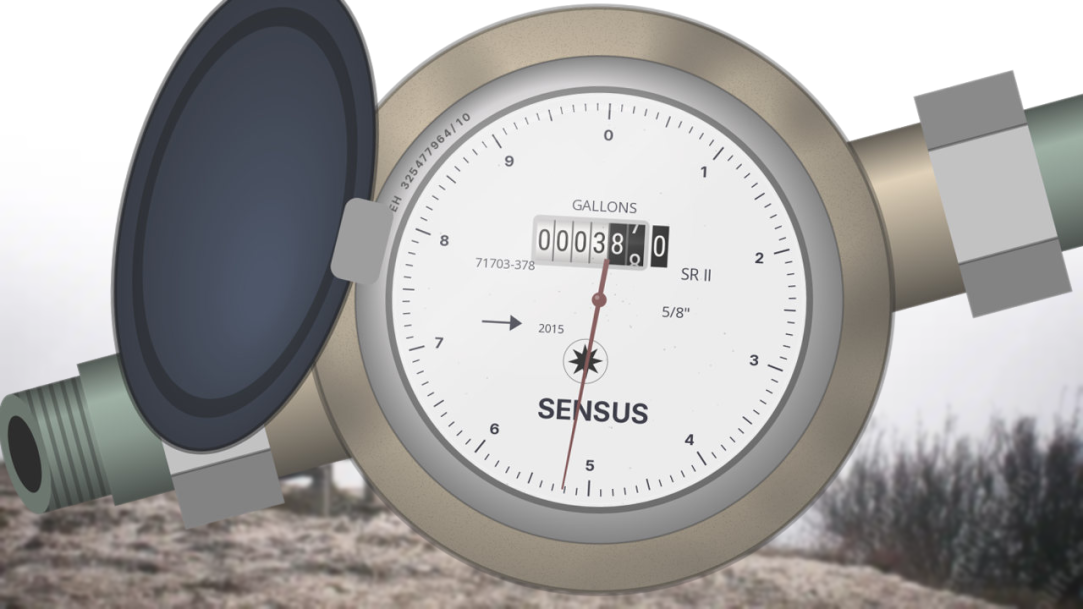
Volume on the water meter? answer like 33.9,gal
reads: 3875.2,gal
